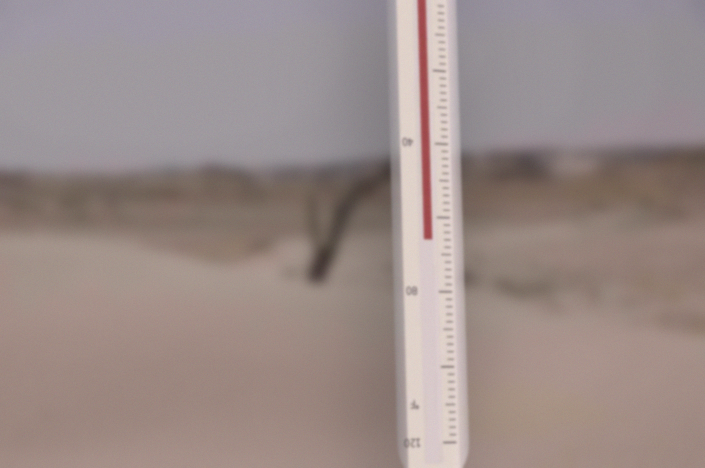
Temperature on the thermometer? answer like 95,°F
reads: 66,°F
